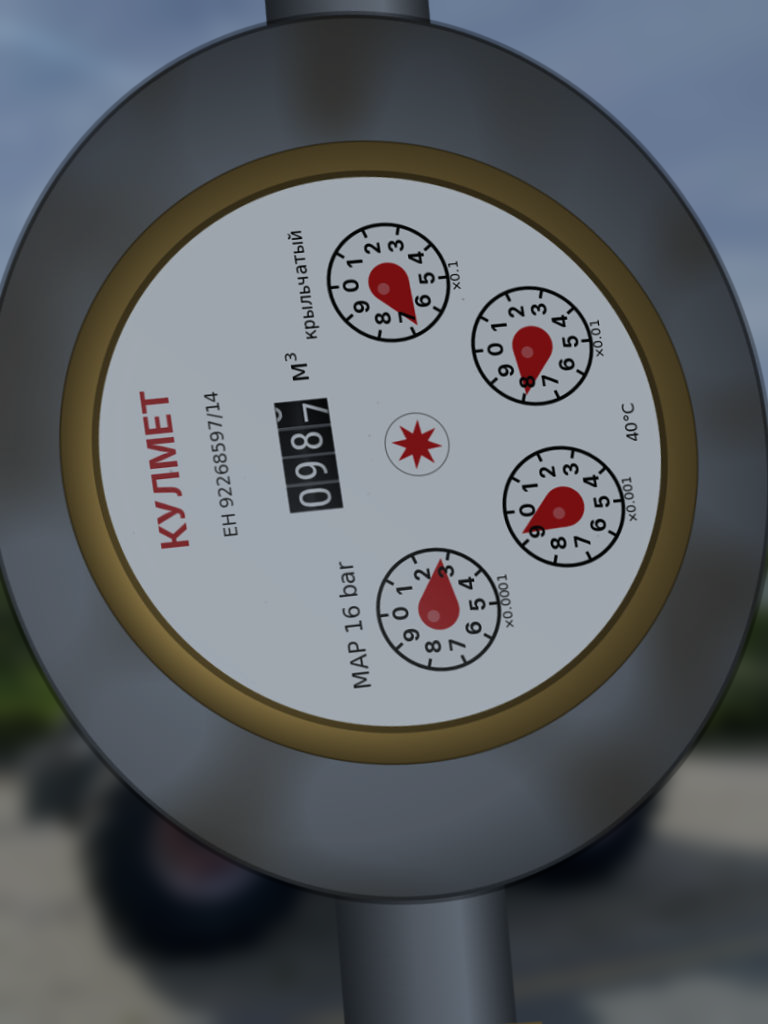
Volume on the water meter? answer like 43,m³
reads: 986.6792,m³
